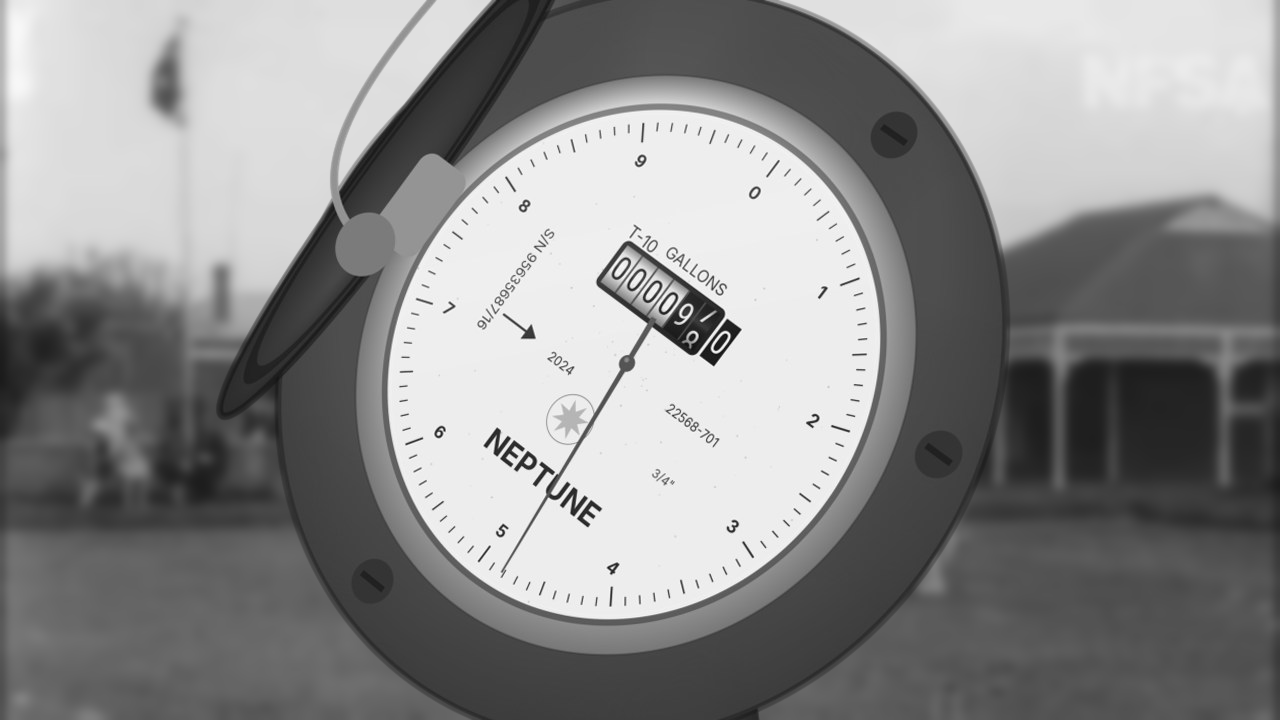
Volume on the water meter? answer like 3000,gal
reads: 974.8,gal
